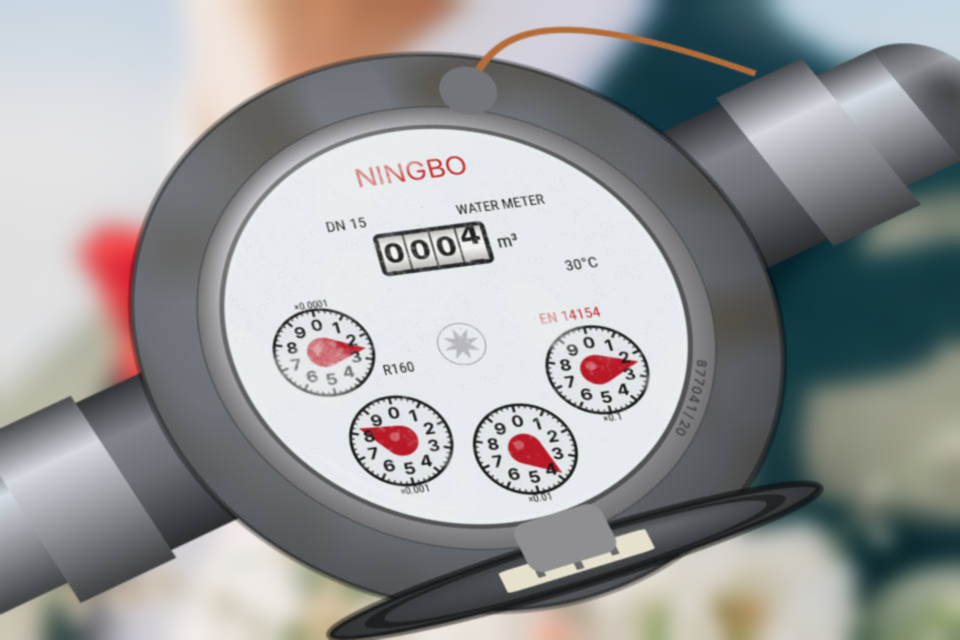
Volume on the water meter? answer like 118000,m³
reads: 4.2382,m³
